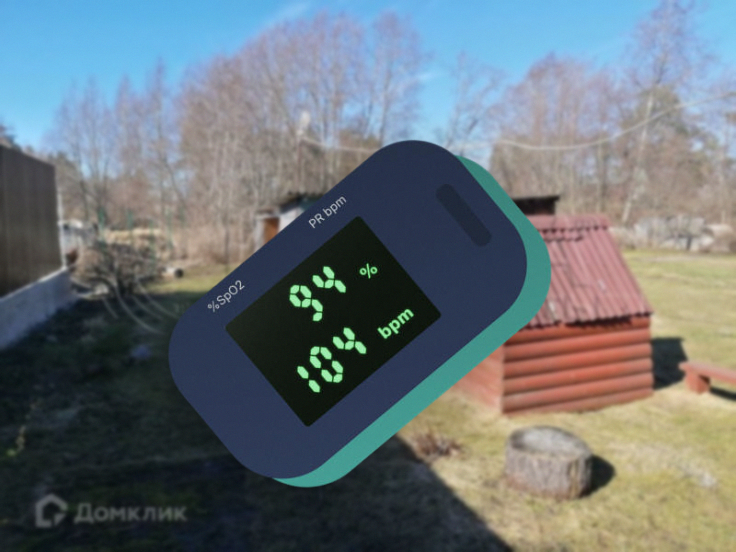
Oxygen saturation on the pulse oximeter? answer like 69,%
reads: 94,%
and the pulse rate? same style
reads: 104,bpm
